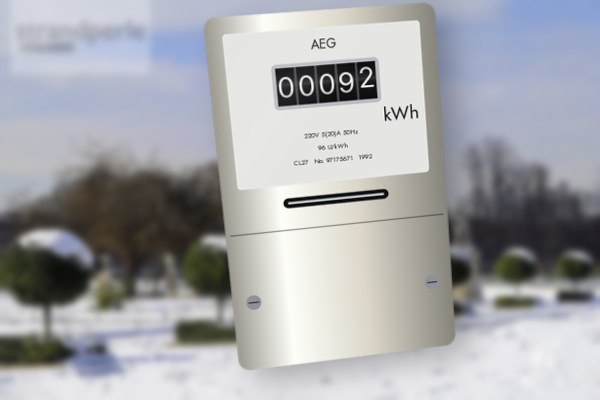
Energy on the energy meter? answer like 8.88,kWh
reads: 92,kWh
